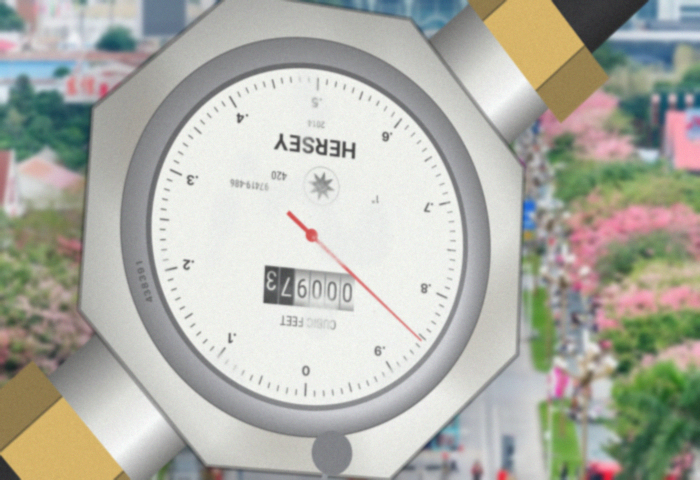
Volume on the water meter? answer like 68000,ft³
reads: 972.85,ft³
